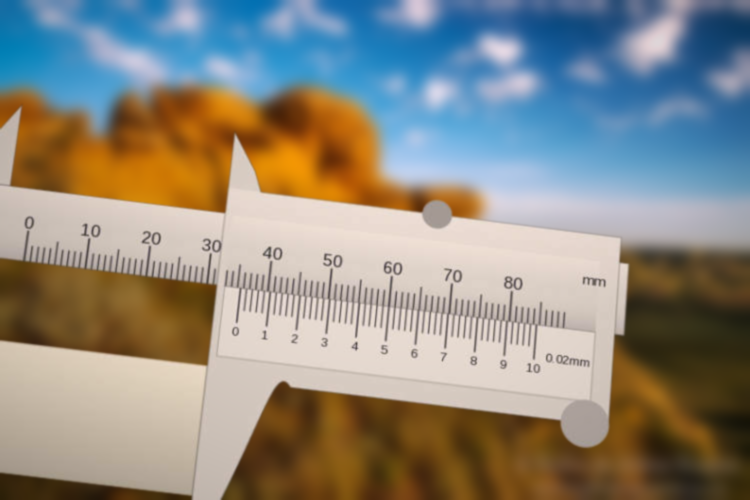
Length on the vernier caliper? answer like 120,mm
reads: 35.5,mm
